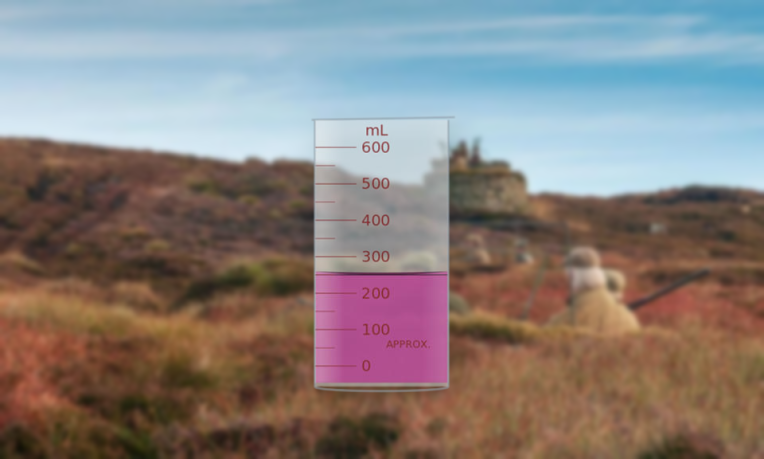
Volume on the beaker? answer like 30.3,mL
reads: 250,mL
